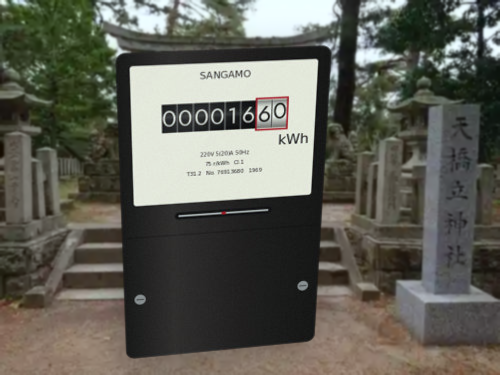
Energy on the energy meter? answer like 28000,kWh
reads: 16.60,kWh
